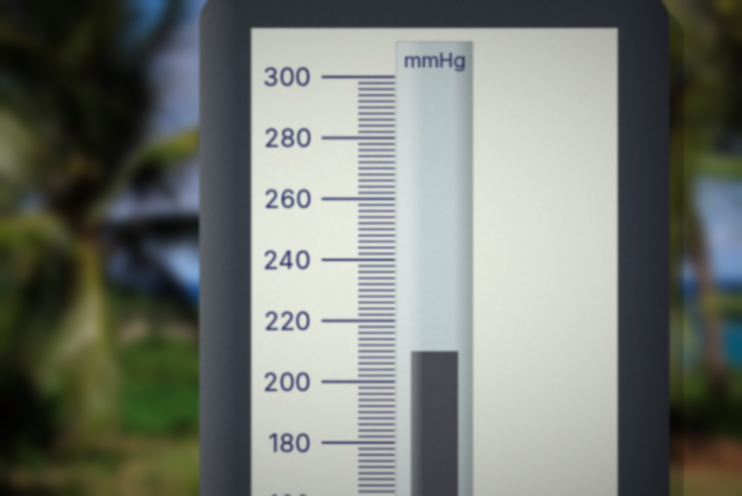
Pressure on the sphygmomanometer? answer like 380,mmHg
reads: 210,mmHg
